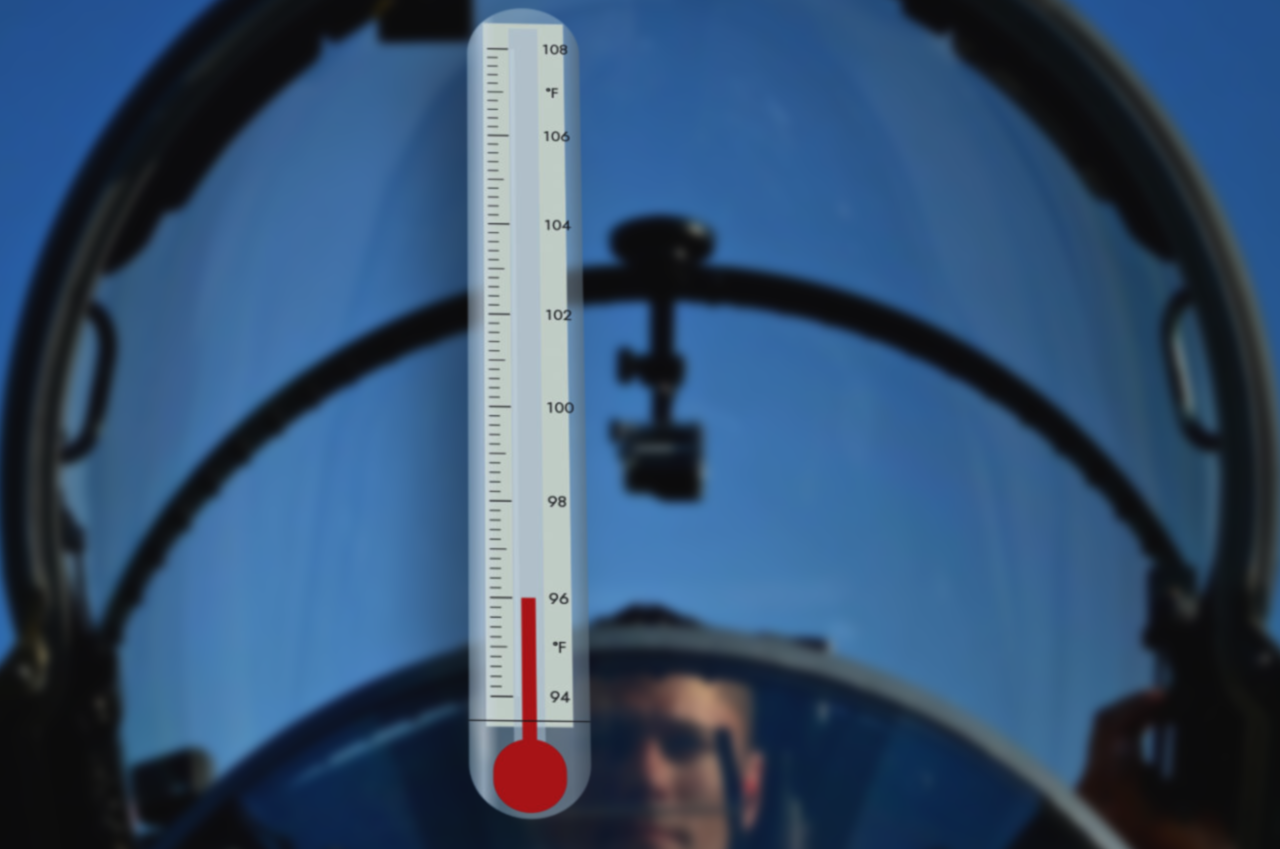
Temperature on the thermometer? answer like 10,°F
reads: 96,°F
